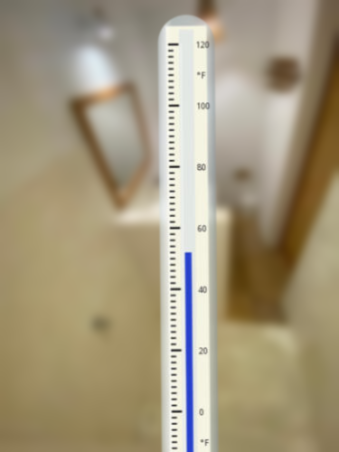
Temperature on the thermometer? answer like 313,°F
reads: 52,°F
